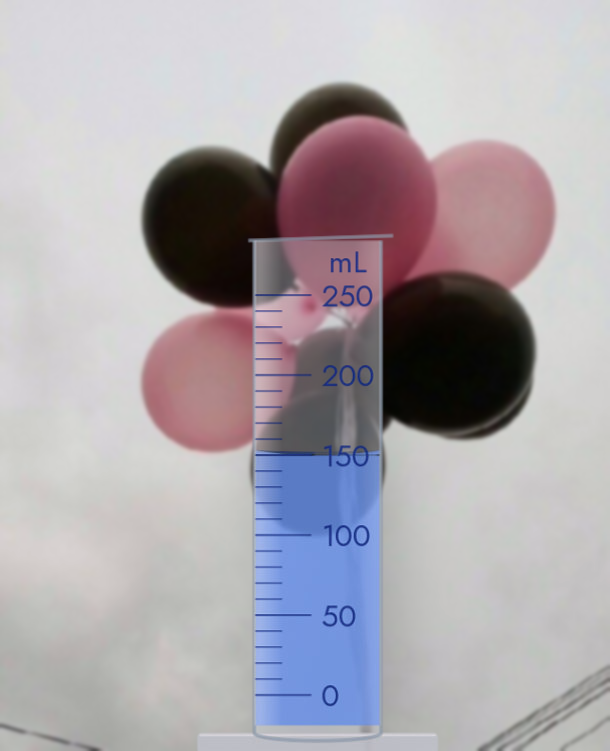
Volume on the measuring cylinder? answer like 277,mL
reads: 150,mL
